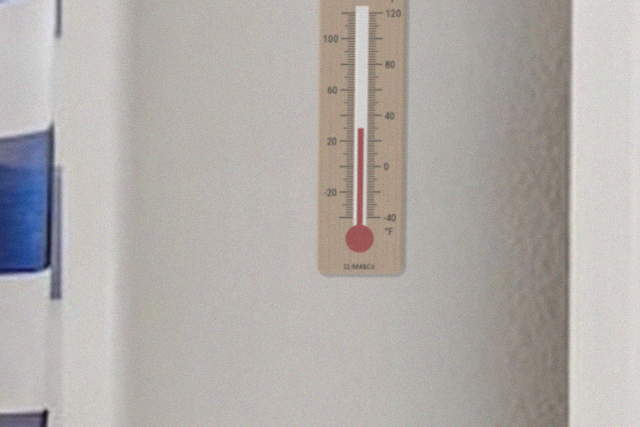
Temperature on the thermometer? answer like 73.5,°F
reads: 30,°F
